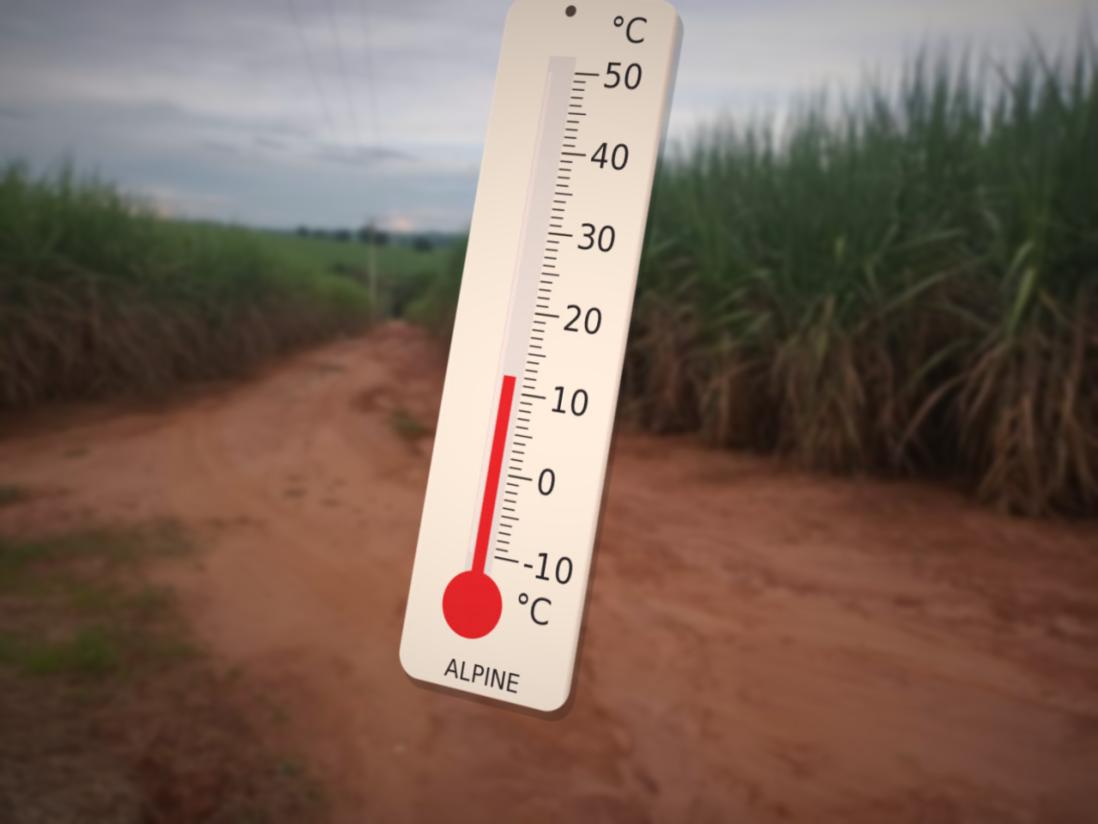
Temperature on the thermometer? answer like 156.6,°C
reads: 12,°C
